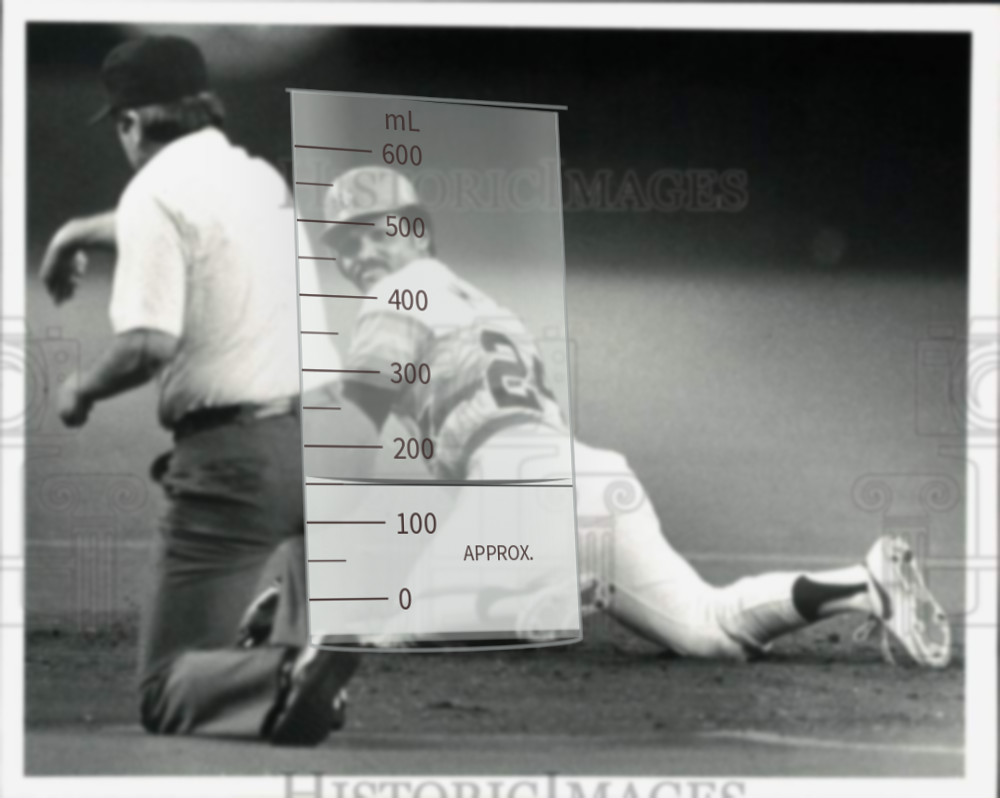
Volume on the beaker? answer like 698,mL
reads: 150,mL
